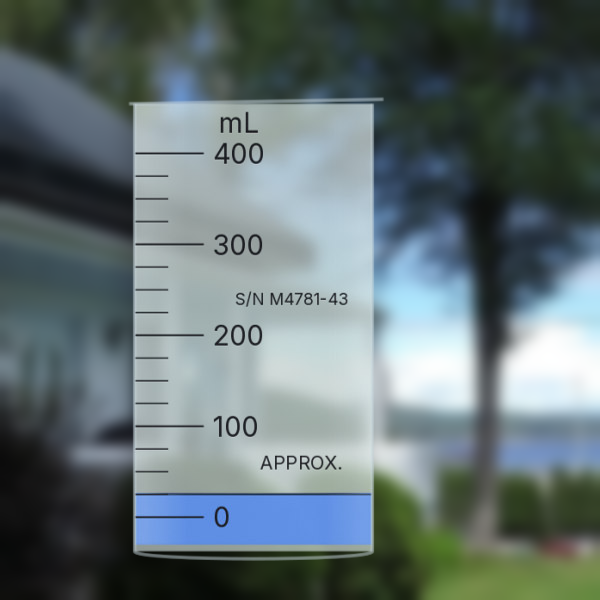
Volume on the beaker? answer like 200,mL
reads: 25,mL
